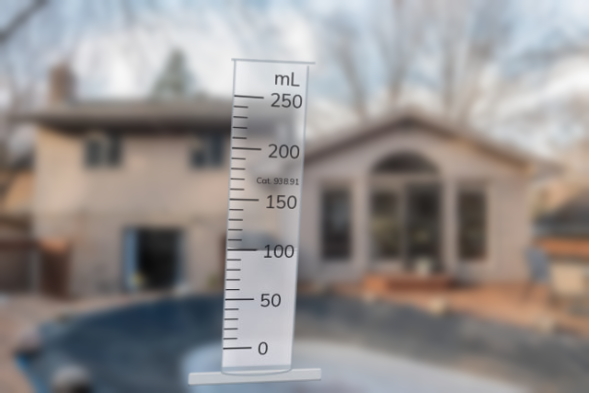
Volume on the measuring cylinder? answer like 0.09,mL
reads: 100,mL
